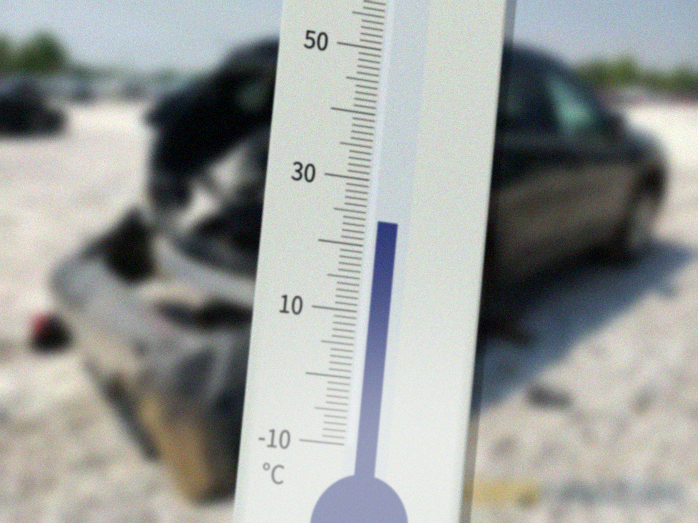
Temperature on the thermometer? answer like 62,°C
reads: 24,°C
